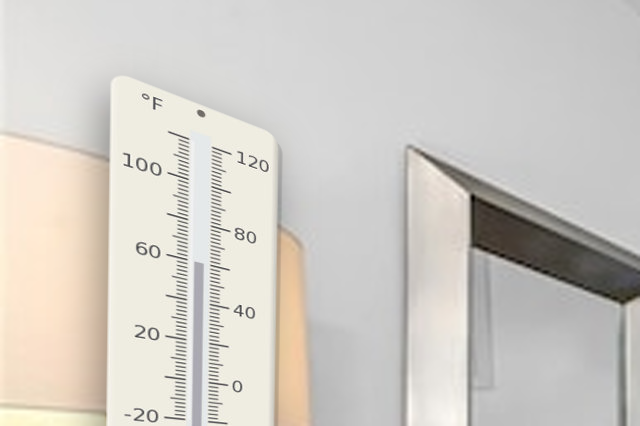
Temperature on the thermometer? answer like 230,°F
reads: 60,°F
